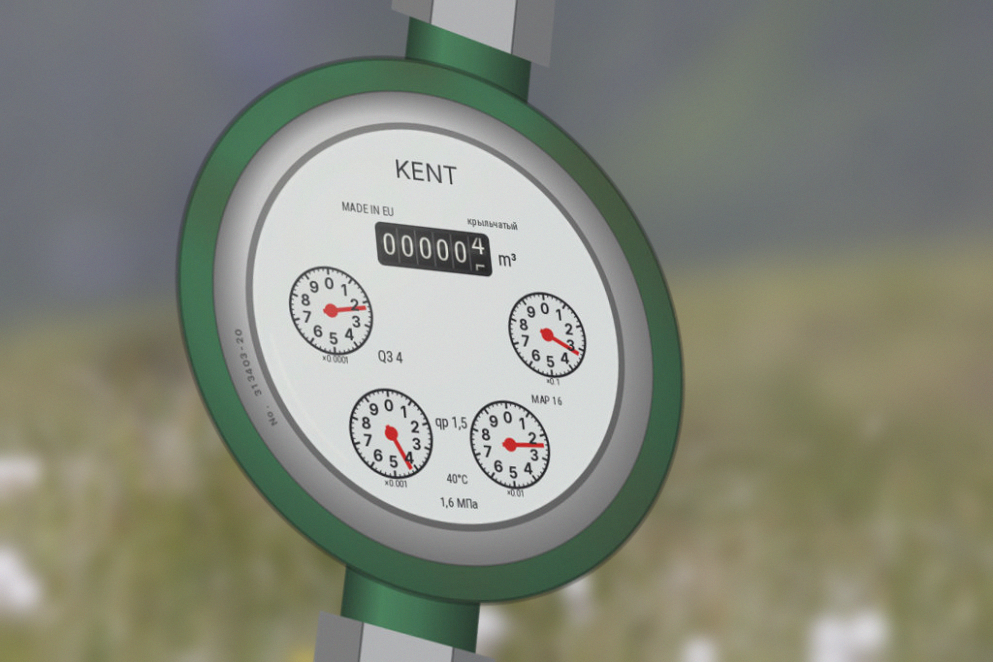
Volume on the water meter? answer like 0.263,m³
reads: 4.3242,m³
